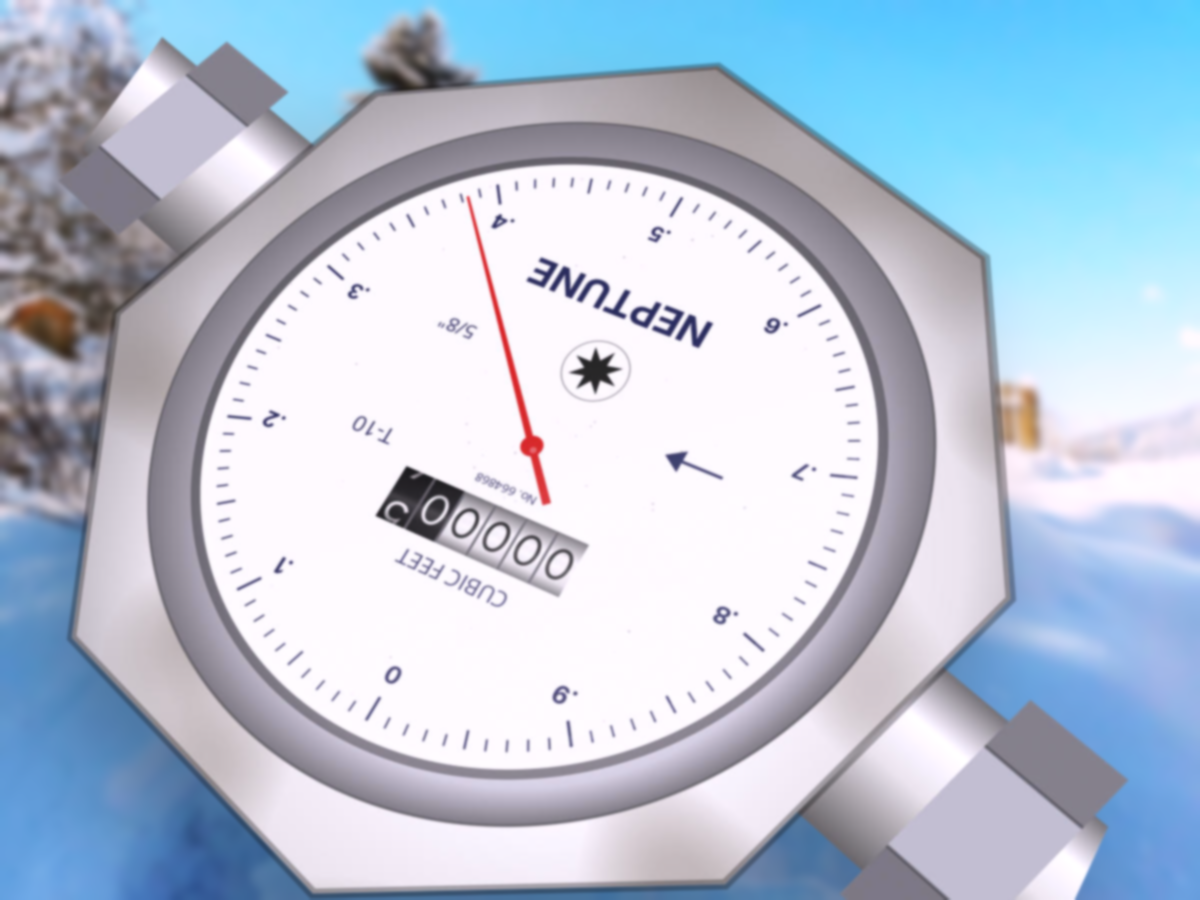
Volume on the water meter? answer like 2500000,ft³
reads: 5.38,ft³
